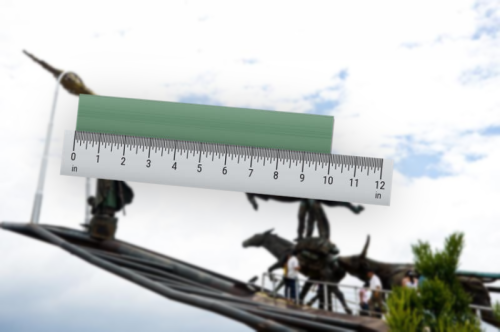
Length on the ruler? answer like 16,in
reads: 10,in
